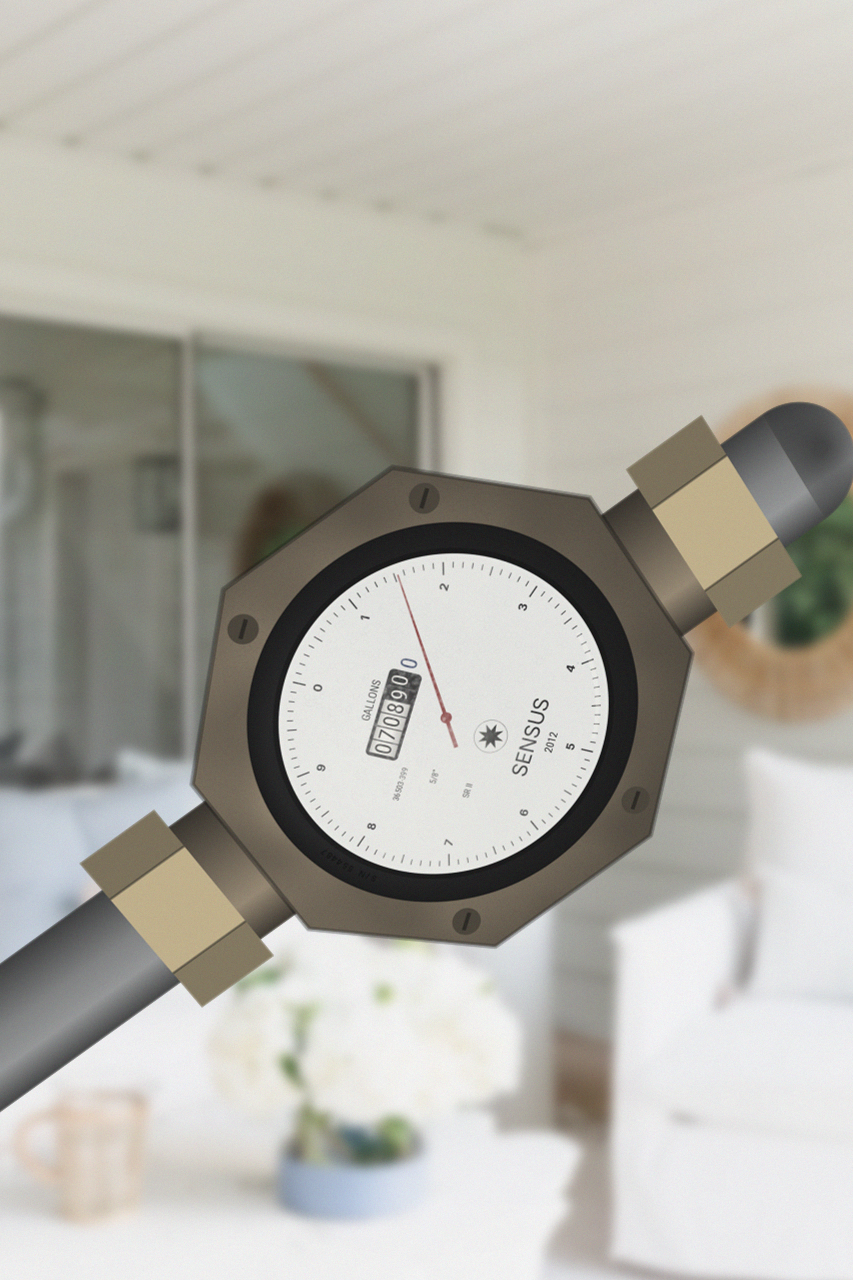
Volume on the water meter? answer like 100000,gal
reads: 708901.5,gal
